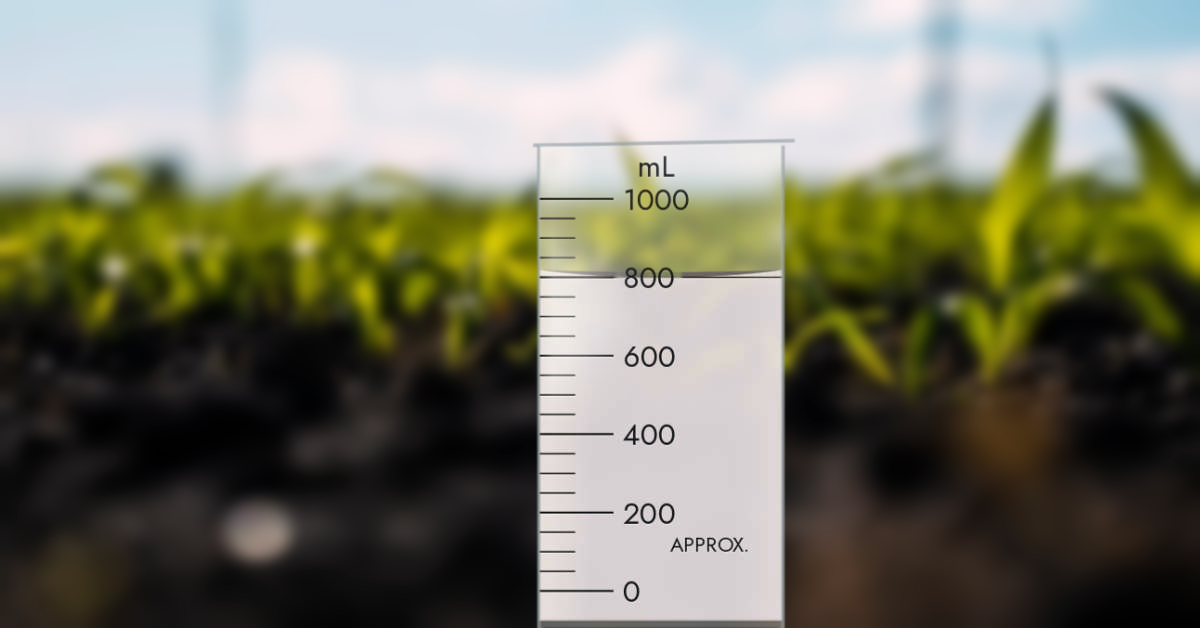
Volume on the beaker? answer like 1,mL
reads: 800,mL
